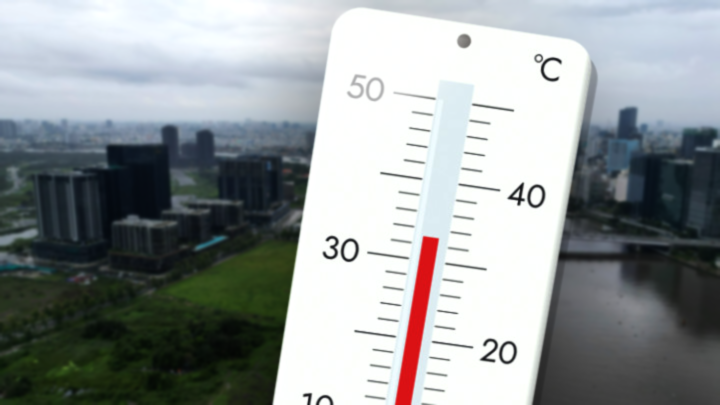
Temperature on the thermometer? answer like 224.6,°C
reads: 33,°C
